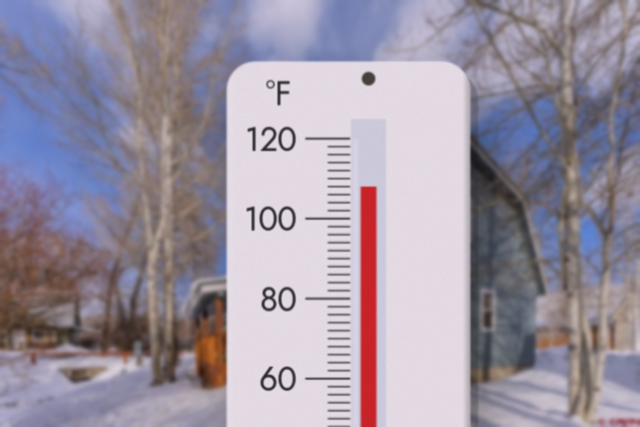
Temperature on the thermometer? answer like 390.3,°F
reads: 108,°F
